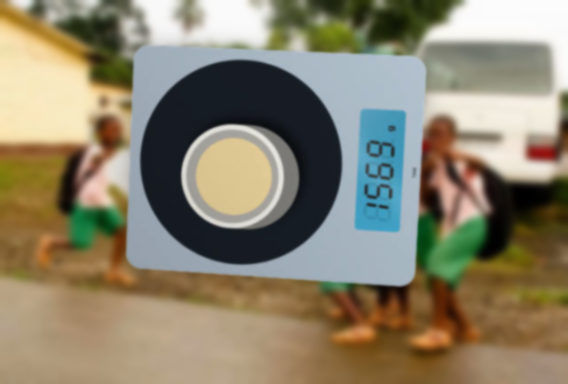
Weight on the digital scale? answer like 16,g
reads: 1569,g
